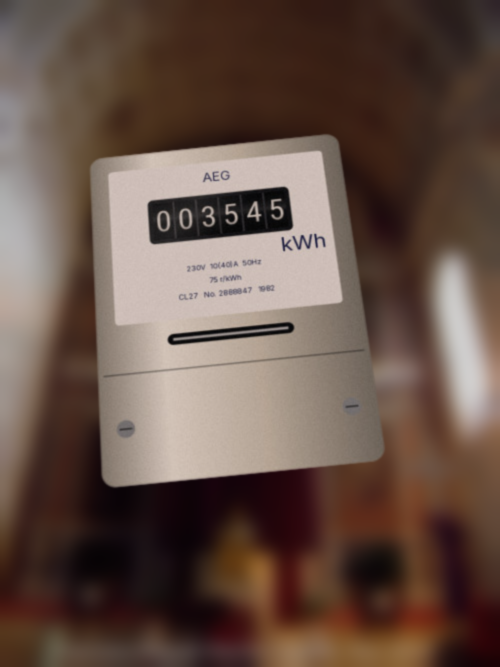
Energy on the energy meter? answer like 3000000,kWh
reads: 3545,kWh
